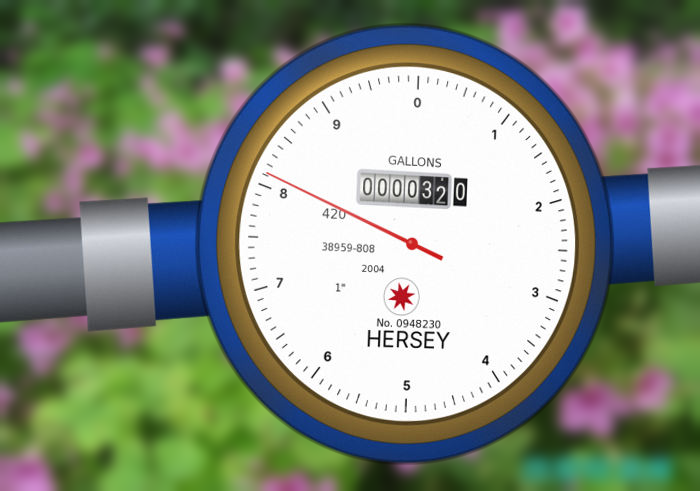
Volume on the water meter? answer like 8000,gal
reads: 318.1,gal
